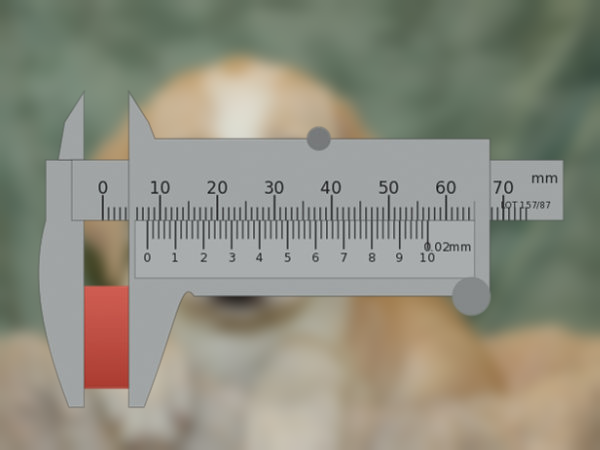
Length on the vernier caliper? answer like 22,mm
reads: 7.8,mm
